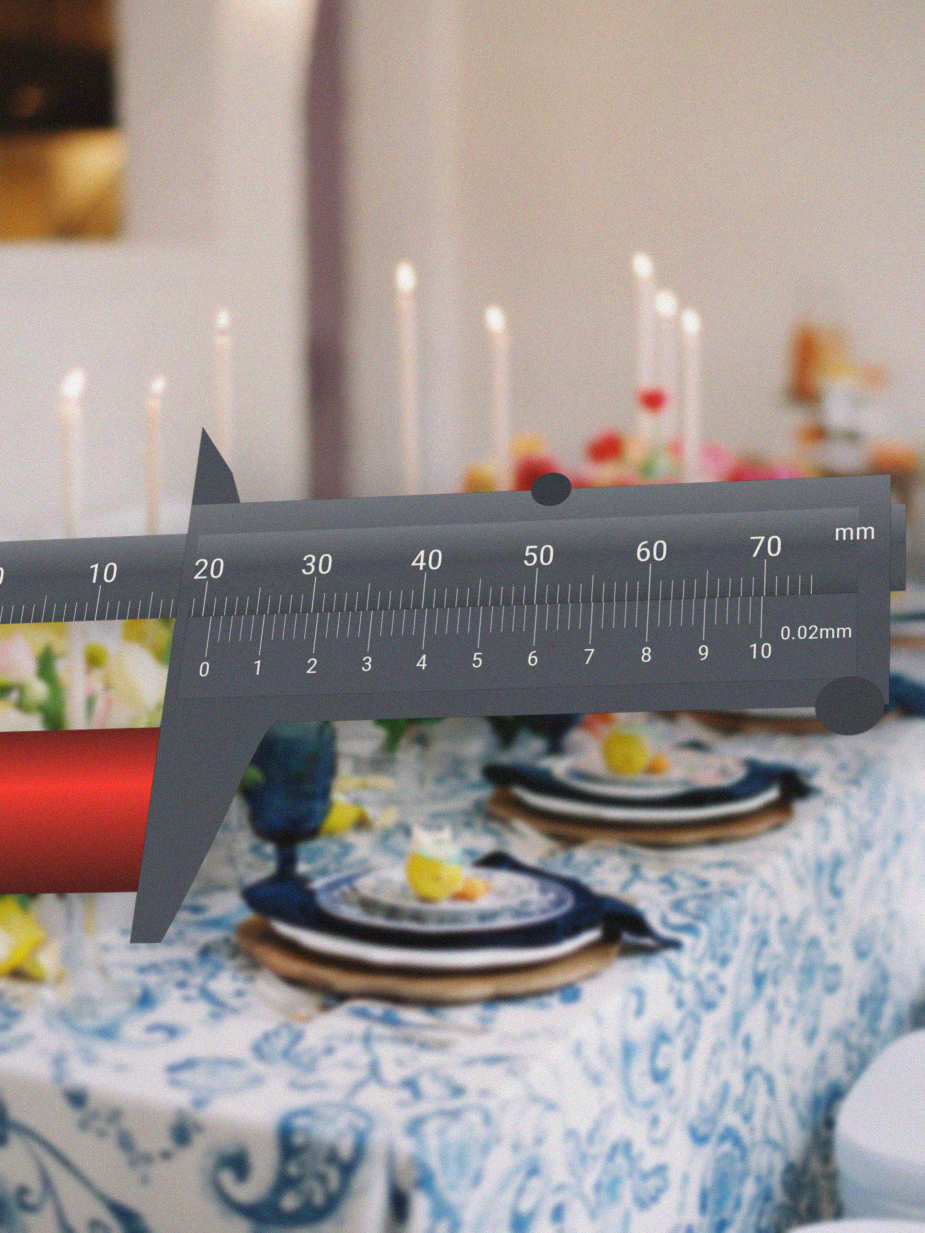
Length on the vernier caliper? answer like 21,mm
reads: 20.8,mm
